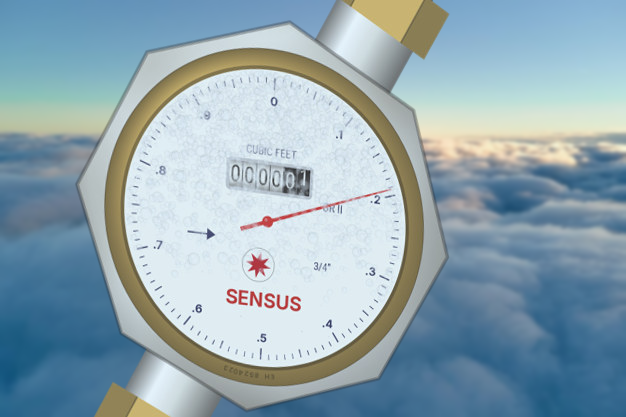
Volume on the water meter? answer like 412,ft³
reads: 1.19,ft³
